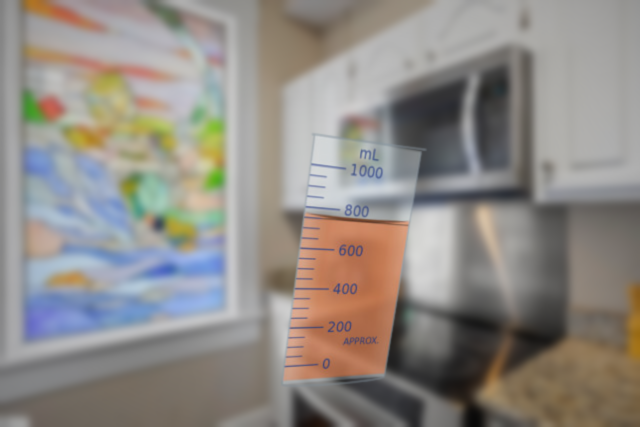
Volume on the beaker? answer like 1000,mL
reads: 750,mL
